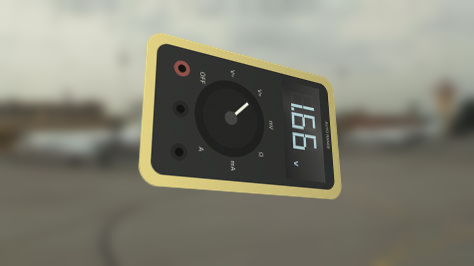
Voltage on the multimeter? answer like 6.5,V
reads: 1.66,V
